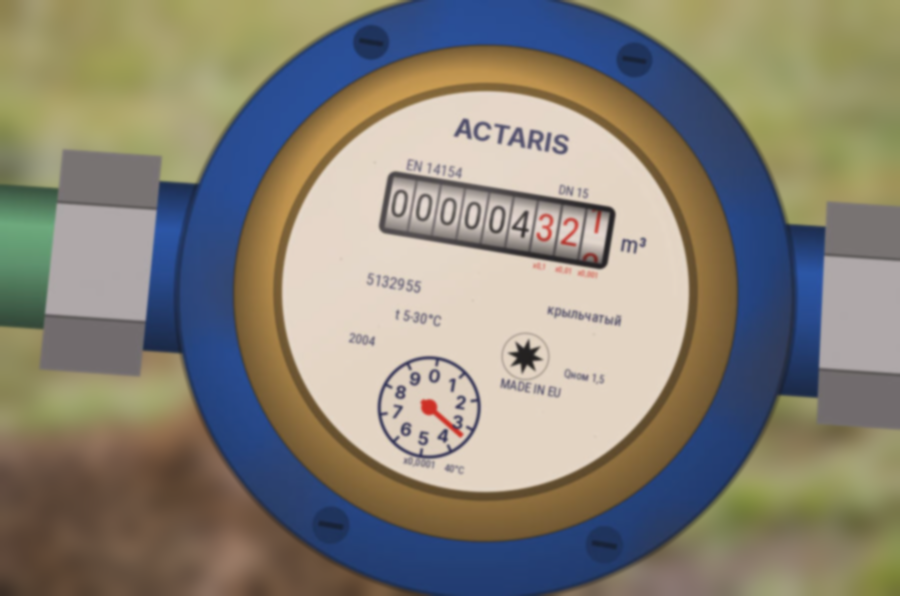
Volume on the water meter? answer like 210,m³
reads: 4.3213,m³
